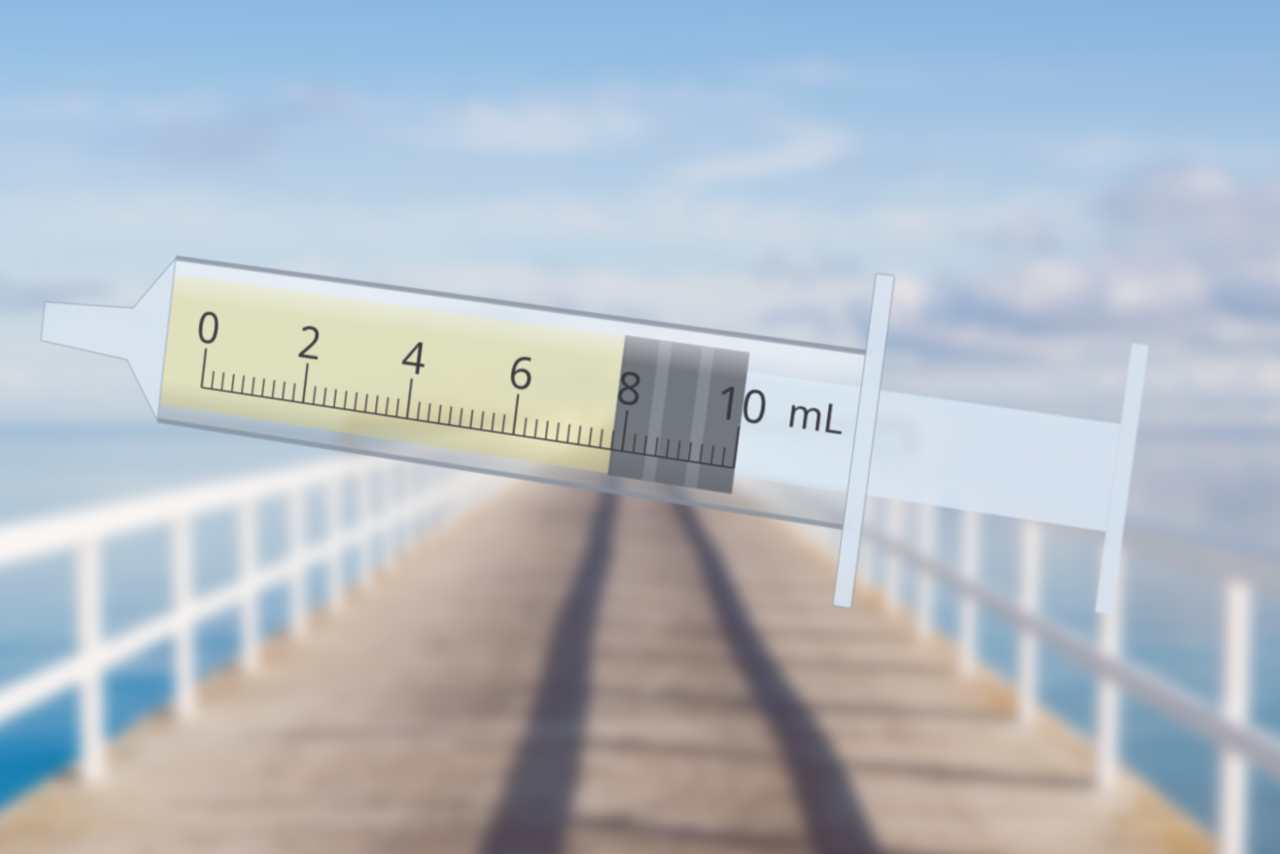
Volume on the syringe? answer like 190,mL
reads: 7.8,mL
